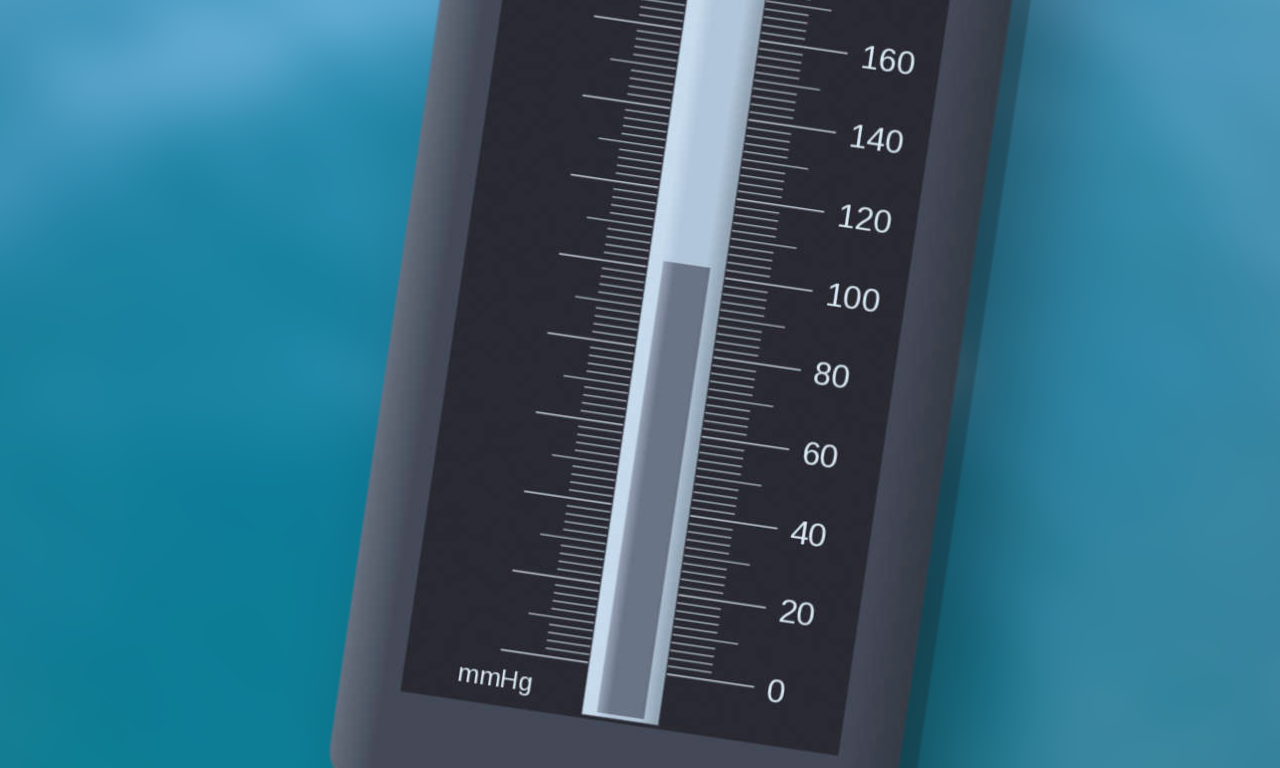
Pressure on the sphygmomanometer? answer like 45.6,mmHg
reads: 102,mmHg
